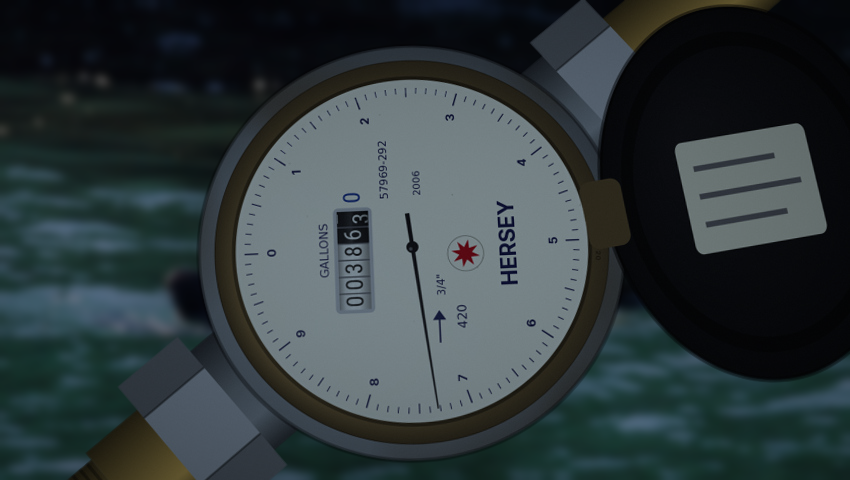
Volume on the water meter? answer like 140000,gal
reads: 38627.3,gal
